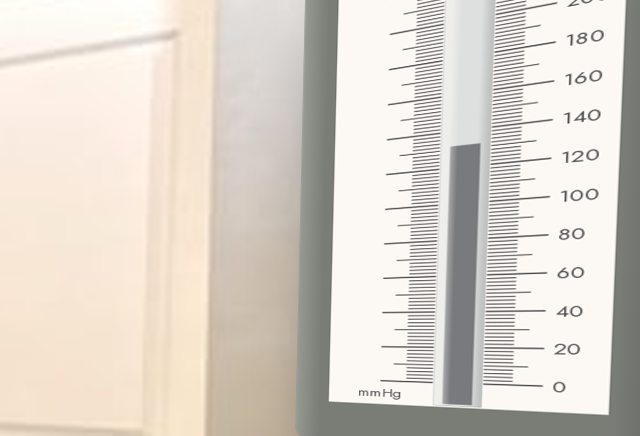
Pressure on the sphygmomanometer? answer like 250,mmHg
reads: 132,mmHg
